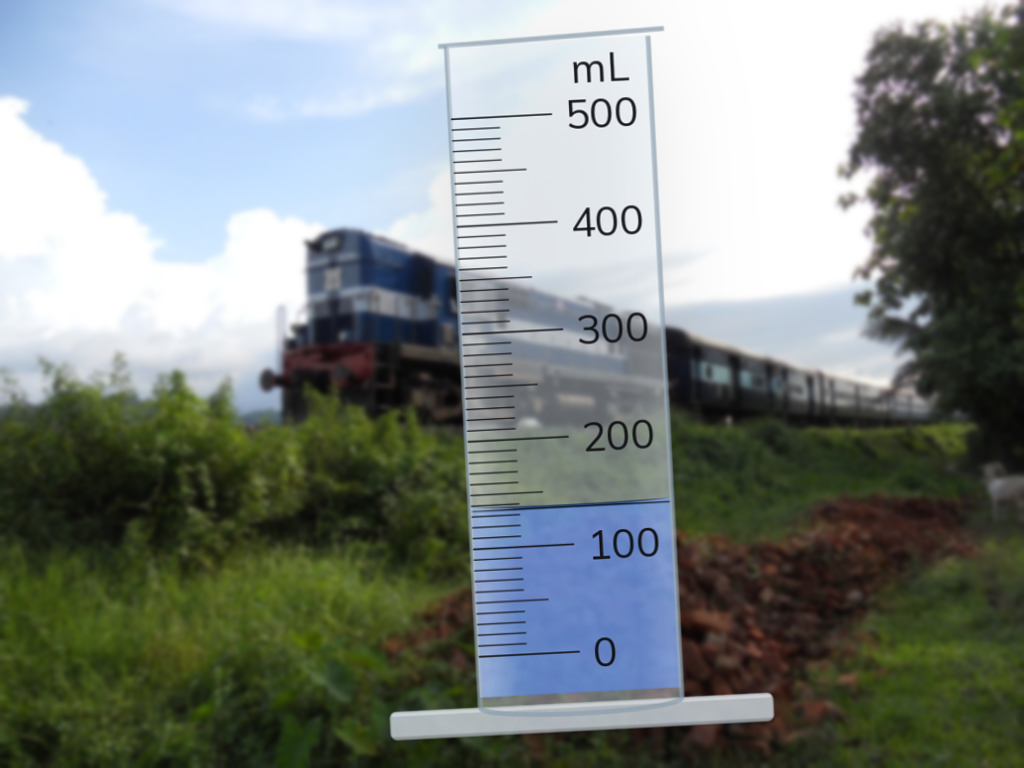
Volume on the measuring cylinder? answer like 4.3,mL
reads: 135,mL
